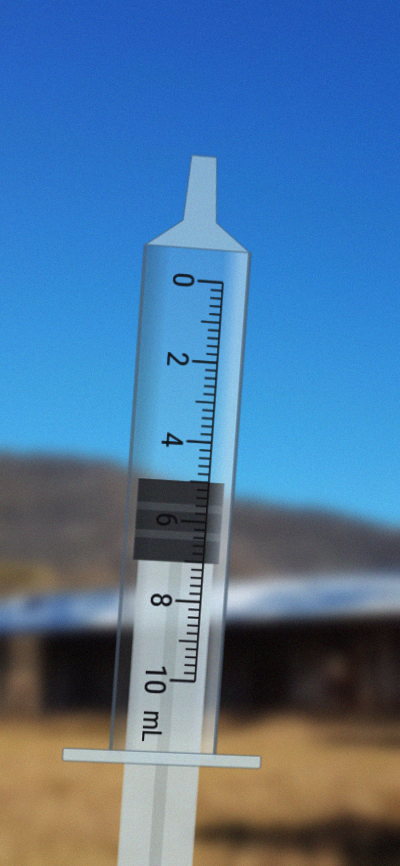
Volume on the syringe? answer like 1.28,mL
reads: 5,mL
